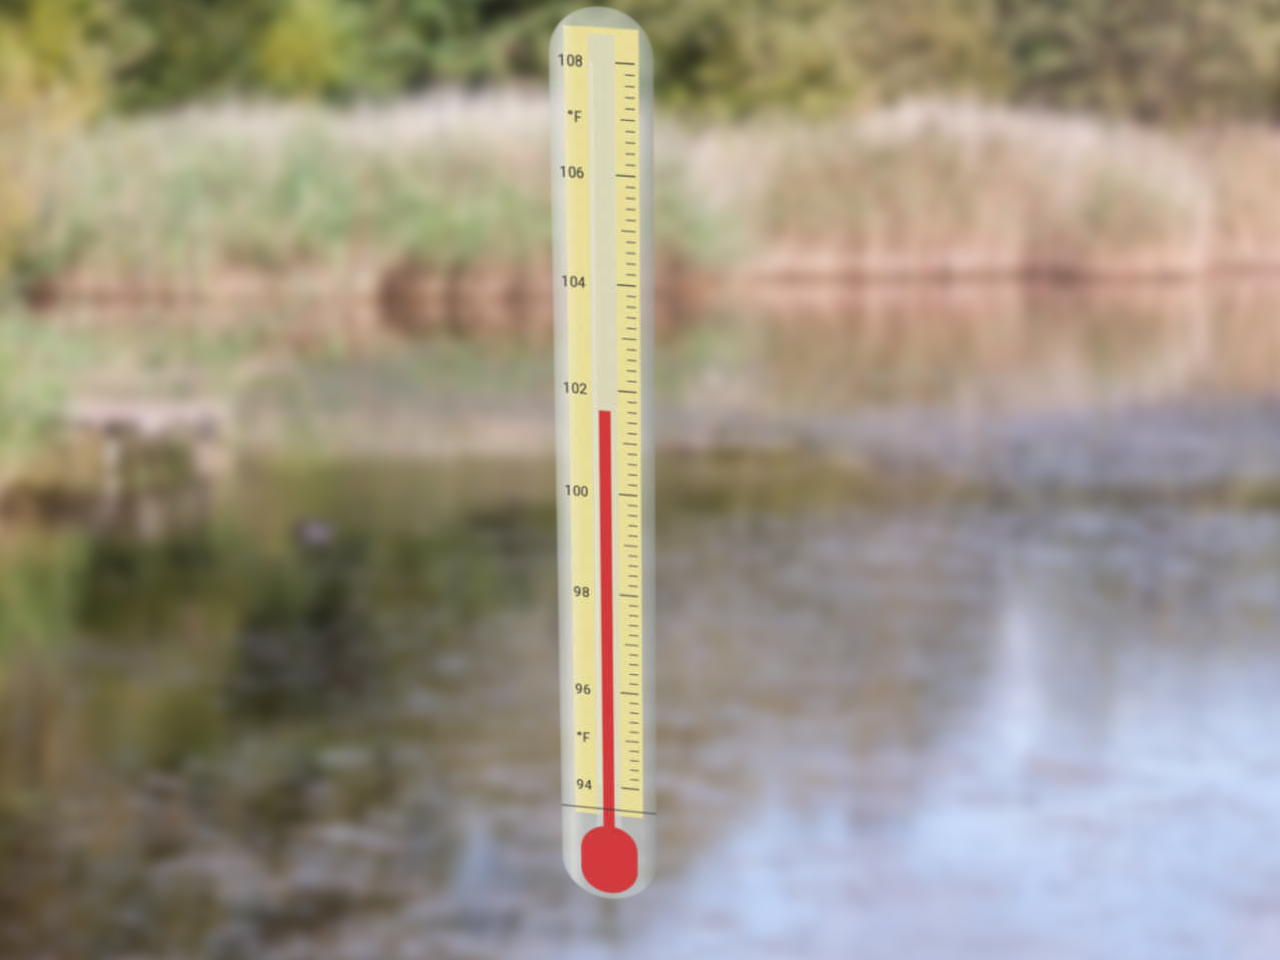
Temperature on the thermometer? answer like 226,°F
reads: 101.6,°F
